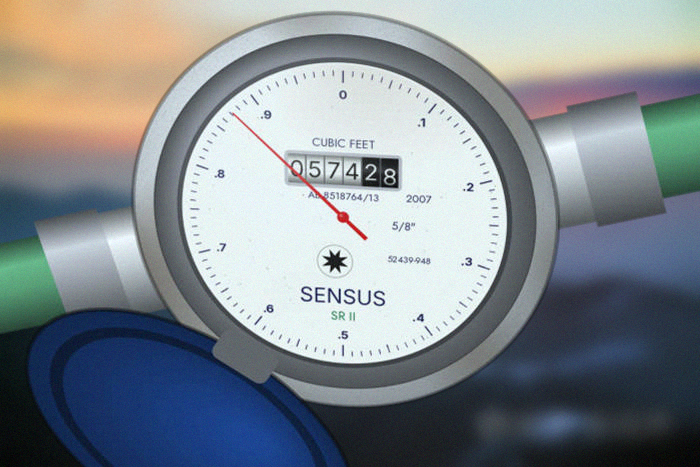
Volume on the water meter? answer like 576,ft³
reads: 57427.87,ft³
